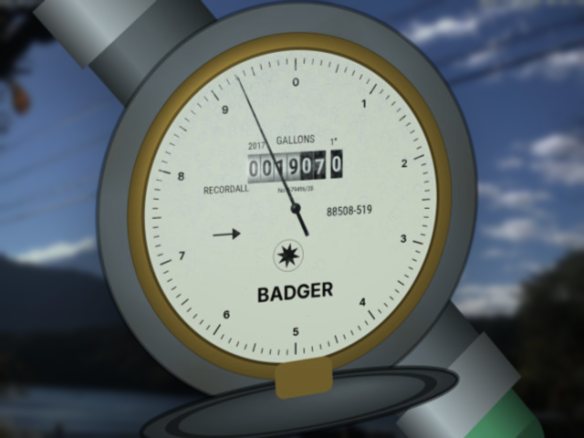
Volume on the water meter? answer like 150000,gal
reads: 19069.3,gal
